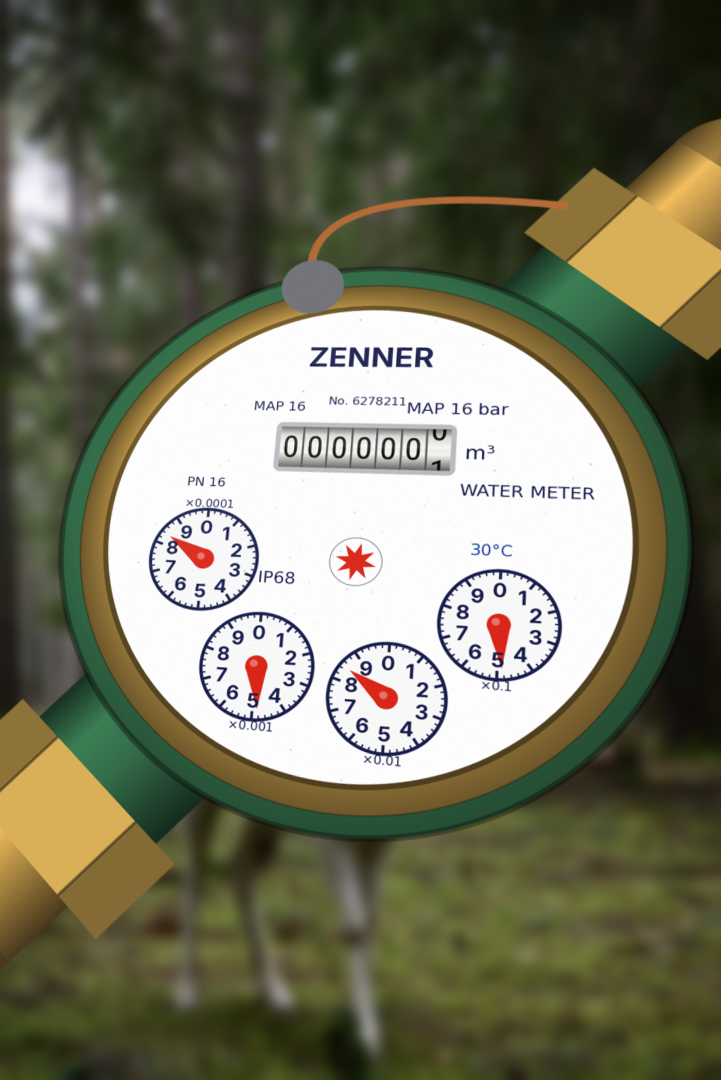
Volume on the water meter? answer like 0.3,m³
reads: 0.4848,m³
